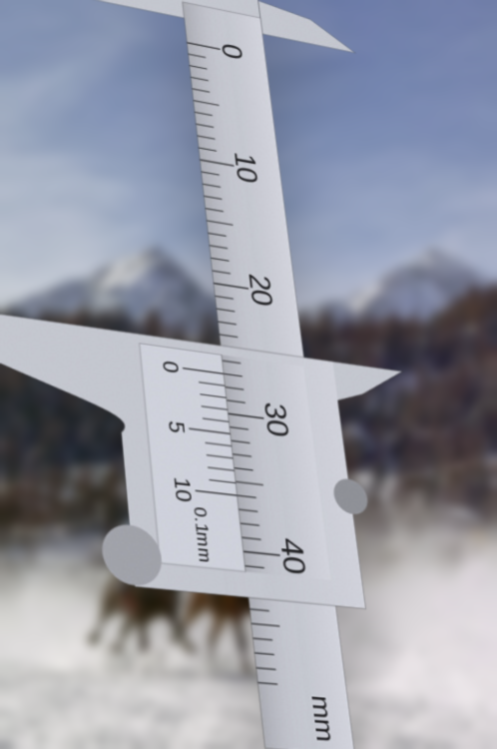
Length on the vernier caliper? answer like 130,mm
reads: 27.0,mm
